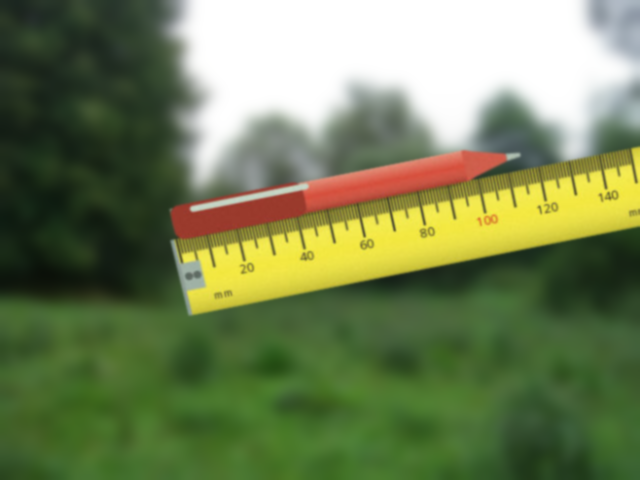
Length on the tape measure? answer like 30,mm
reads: 115,mm
